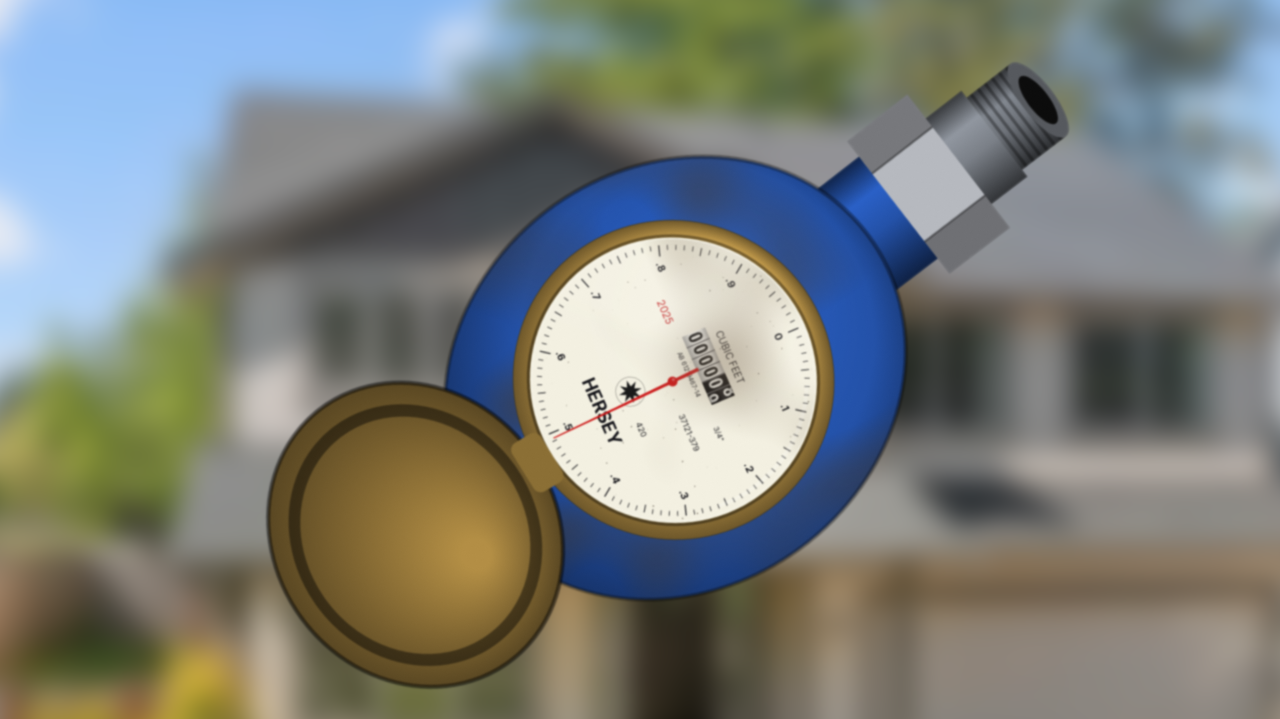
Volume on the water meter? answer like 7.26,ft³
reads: 8.49,ft³
